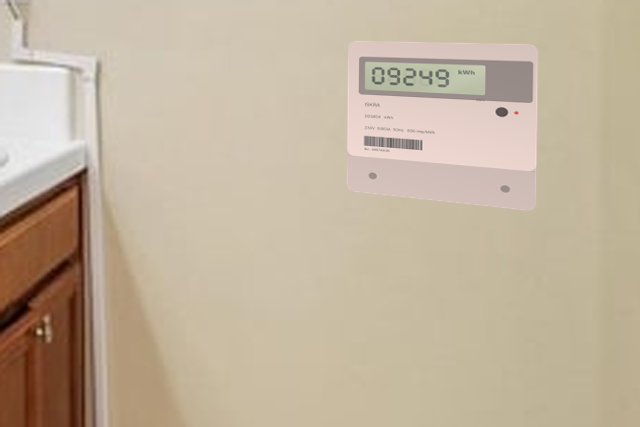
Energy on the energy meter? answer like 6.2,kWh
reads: 9249,kWh
